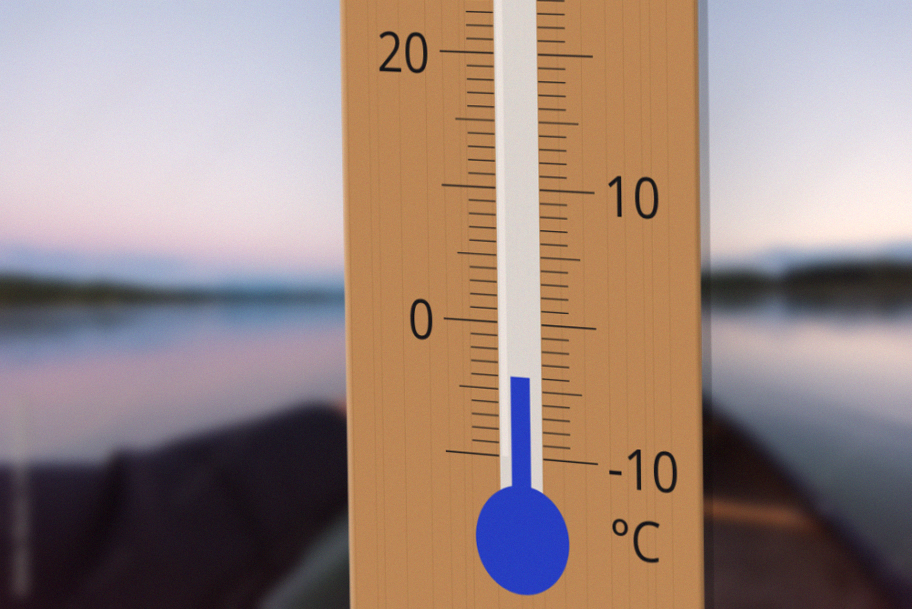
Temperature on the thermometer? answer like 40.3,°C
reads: -4,°C
